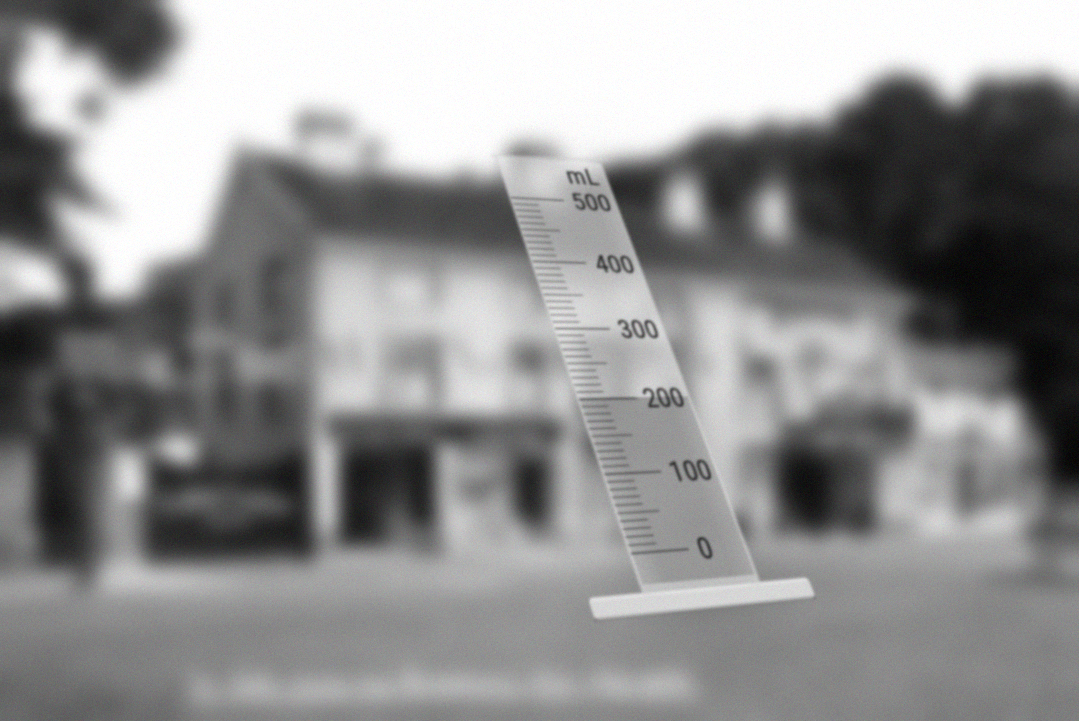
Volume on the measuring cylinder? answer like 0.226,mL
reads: 200,mL
